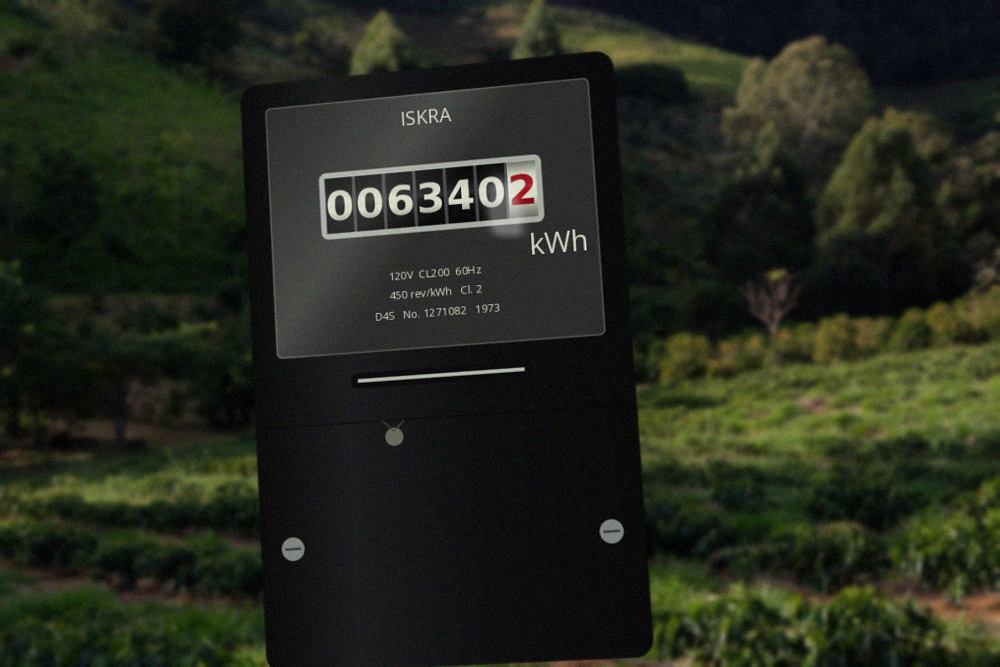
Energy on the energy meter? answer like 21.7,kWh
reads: 6340.2,kWh
